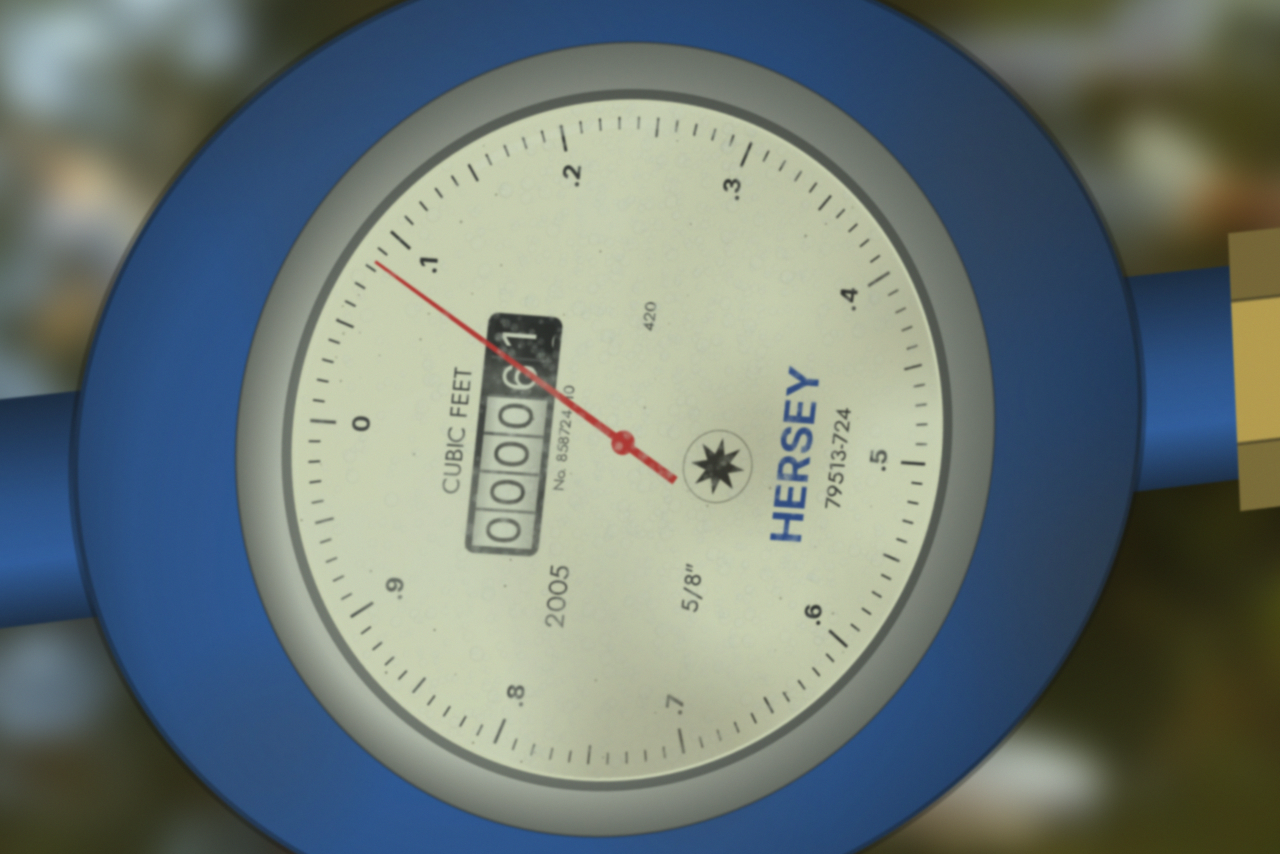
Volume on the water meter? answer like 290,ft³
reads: 61.08,ft³
